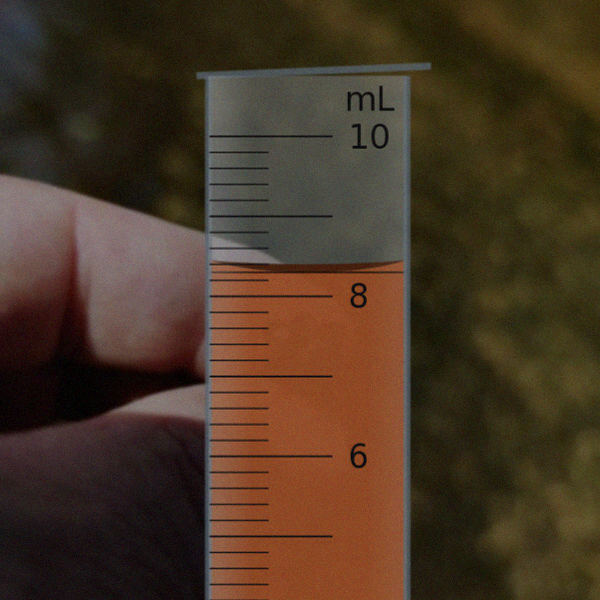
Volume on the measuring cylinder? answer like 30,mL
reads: 8.3,mL
